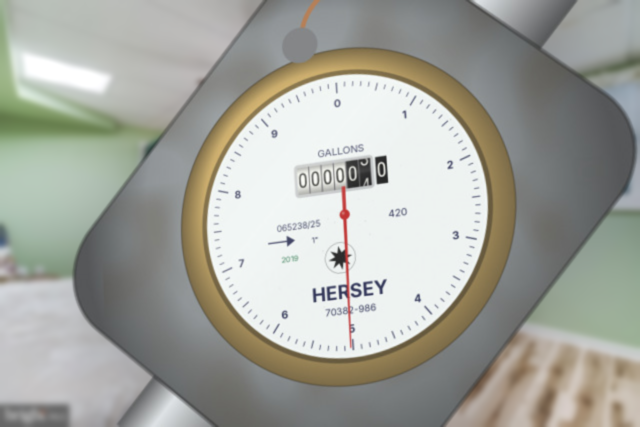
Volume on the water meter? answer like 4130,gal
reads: 35.0,gal
